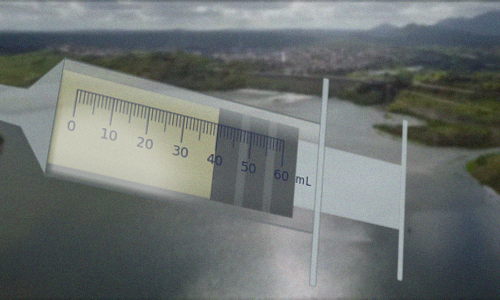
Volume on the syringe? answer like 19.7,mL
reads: 40,mL
